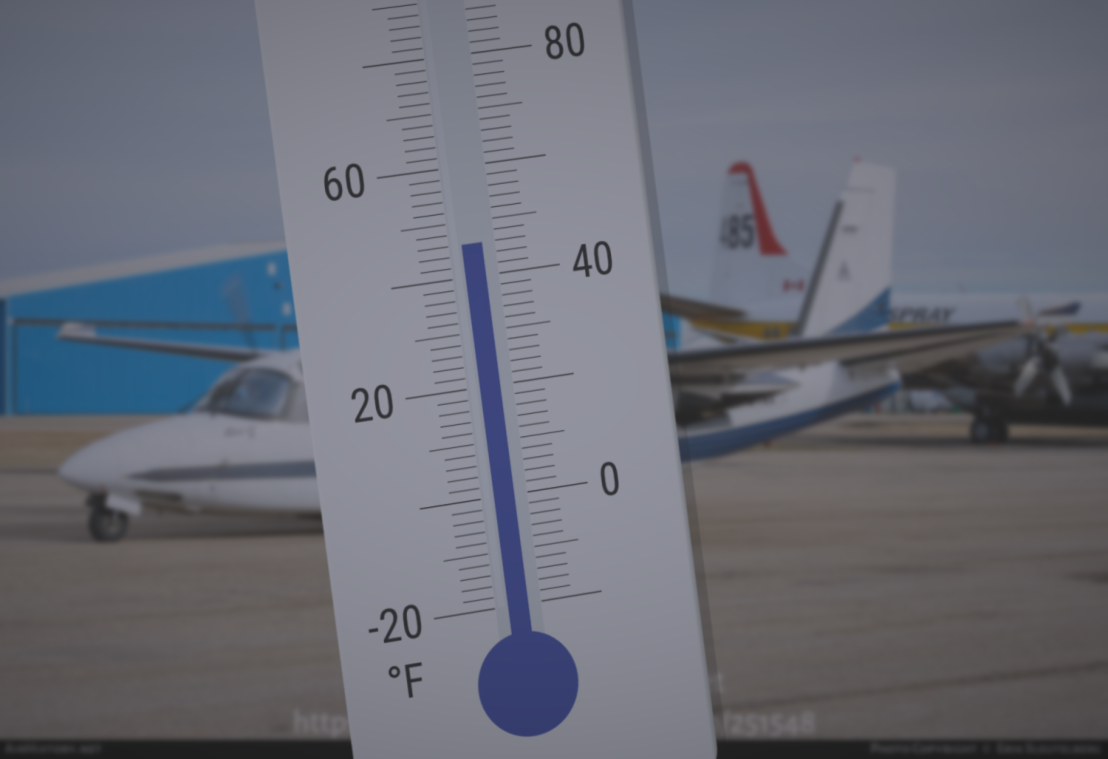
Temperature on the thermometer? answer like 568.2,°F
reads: 46,°F
